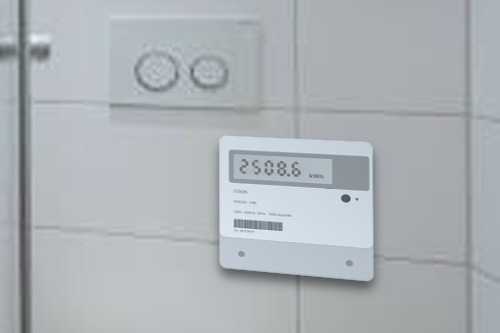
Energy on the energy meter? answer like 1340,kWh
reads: 2508.6,kWh
